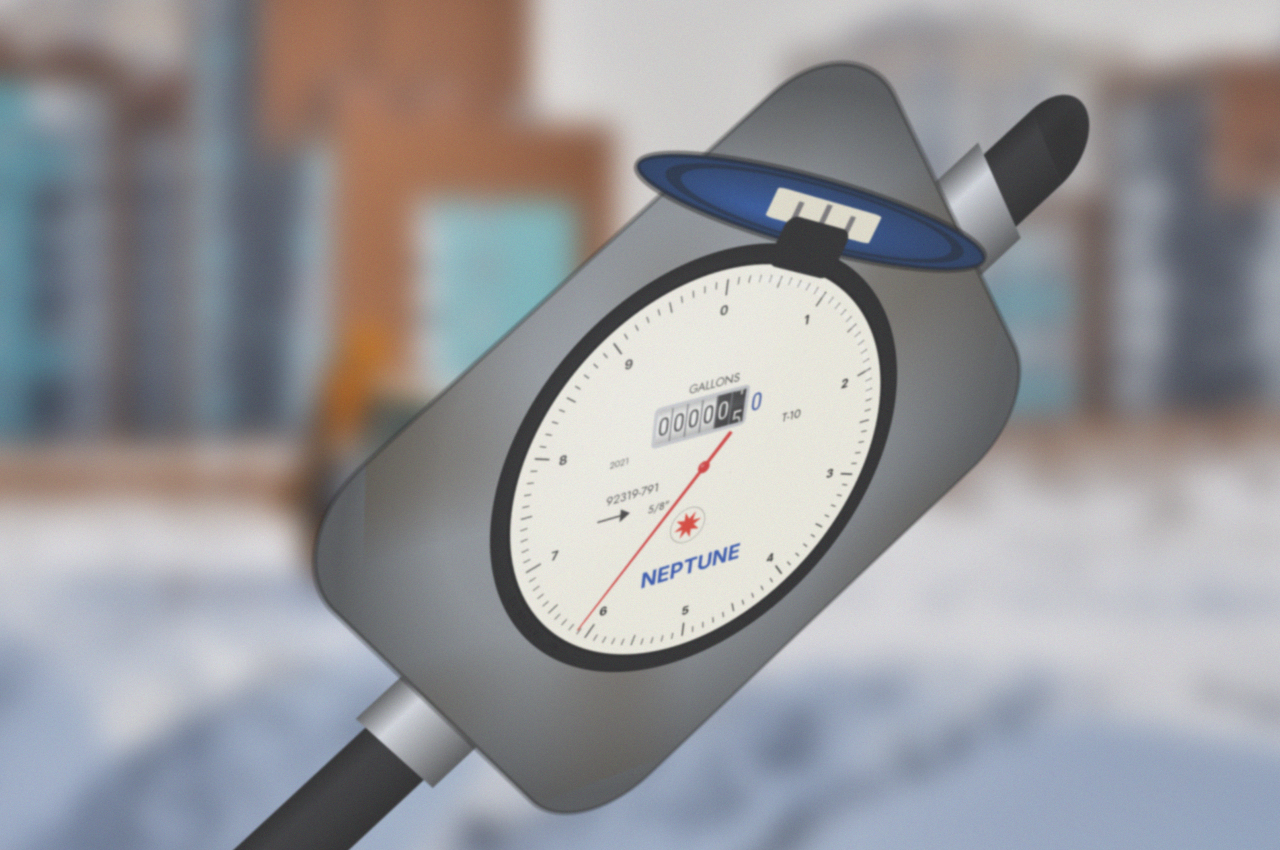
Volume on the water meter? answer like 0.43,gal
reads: 46.1,gal
